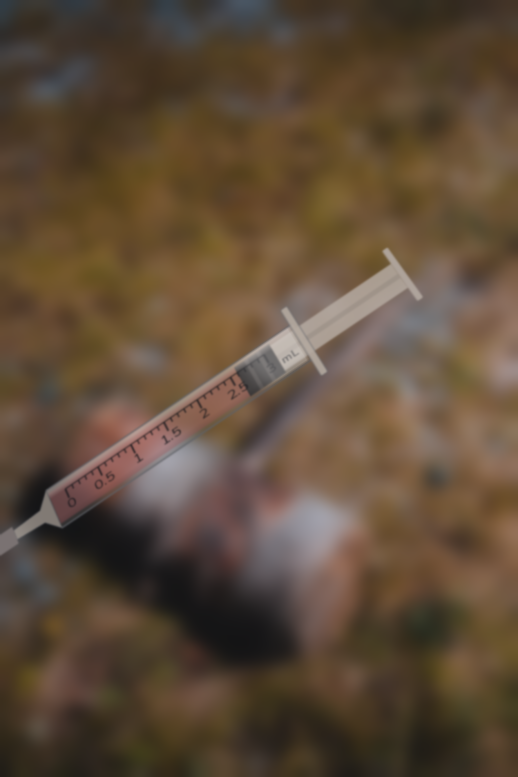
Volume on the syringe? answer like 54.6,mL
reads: 2.6,mL
